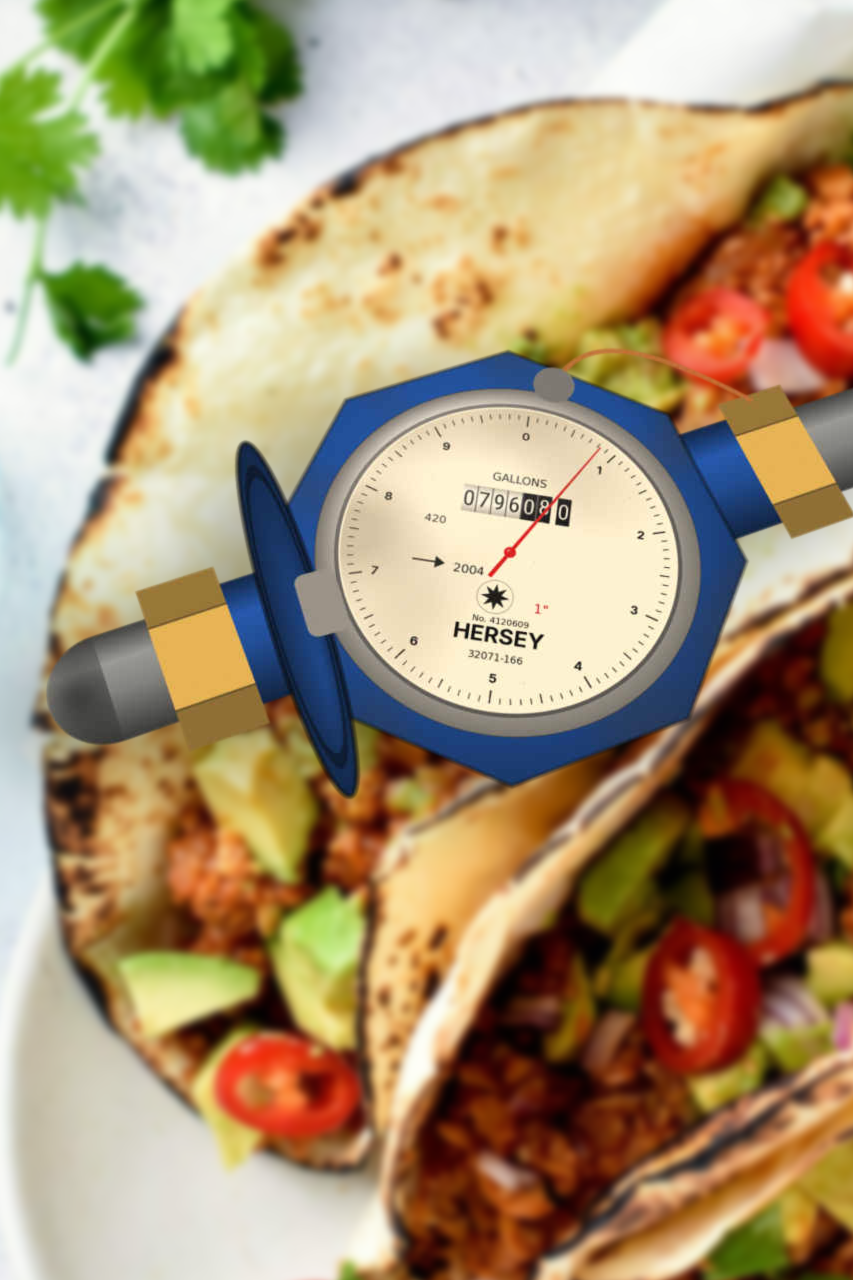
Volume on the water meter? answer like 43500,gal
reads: 796080.8,gal
